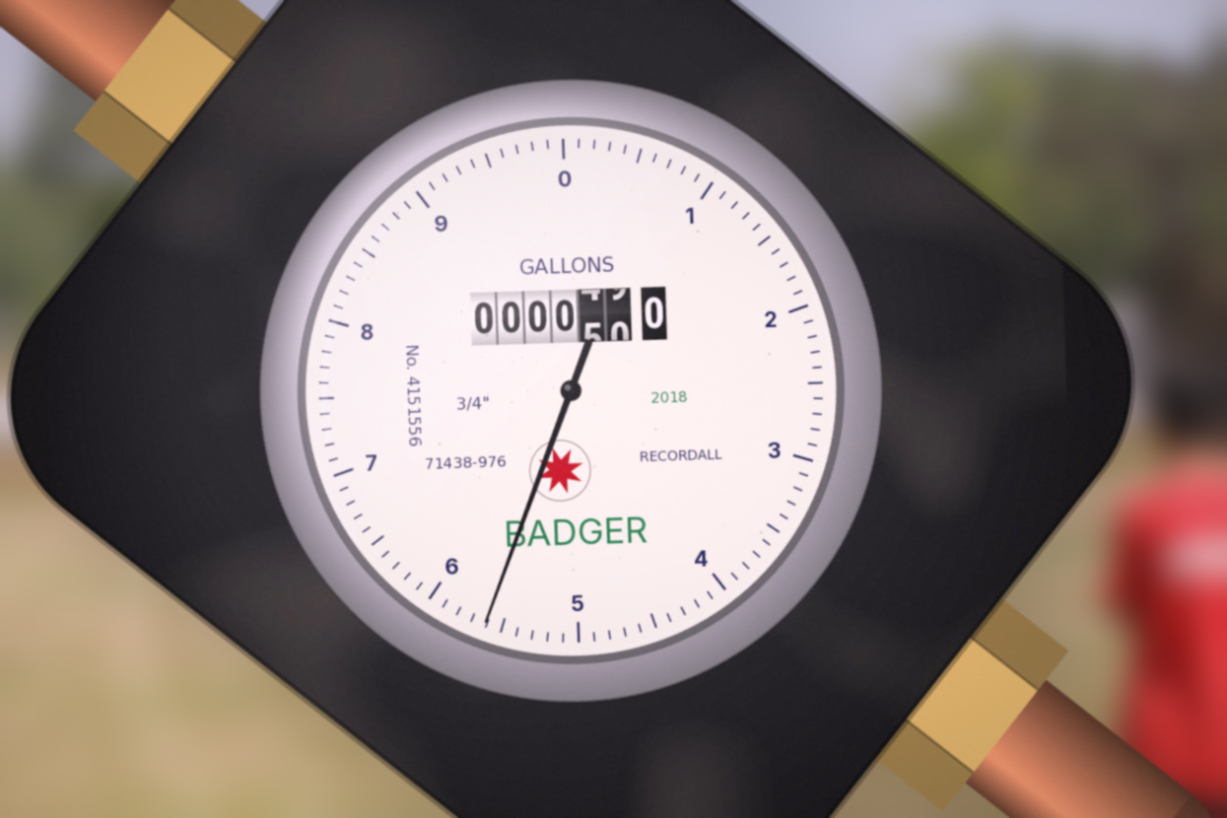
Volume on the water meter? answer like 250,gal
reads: 495.6,gal
